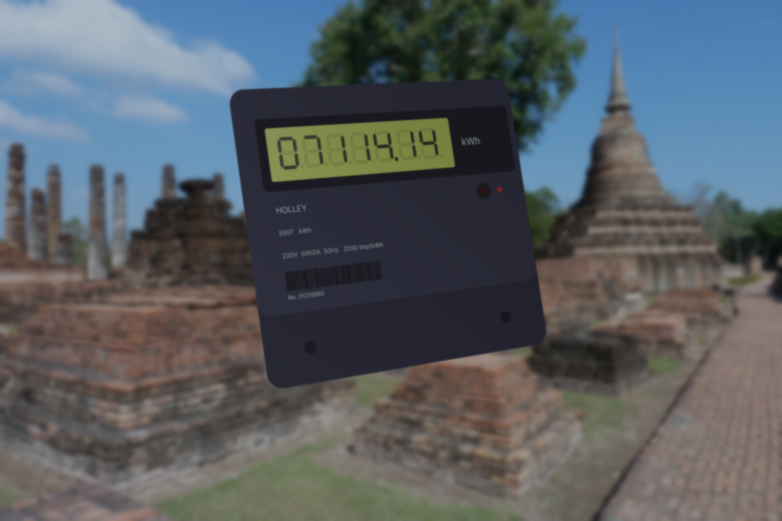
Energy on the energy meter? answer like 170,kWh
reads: 7114.14,kWh
